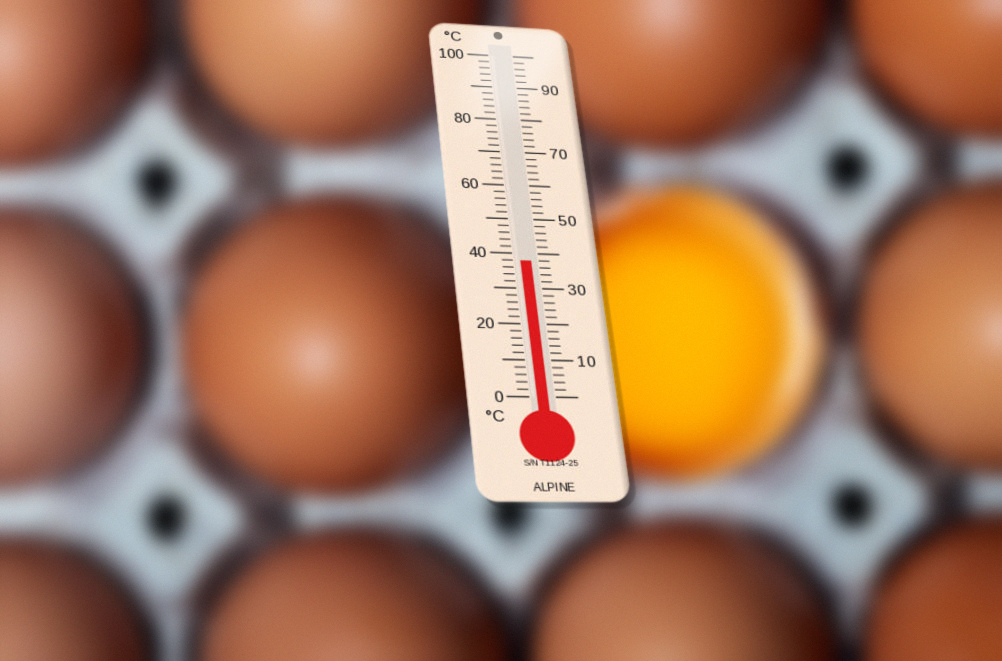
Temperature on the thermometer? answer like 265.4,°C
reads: 38,°C
